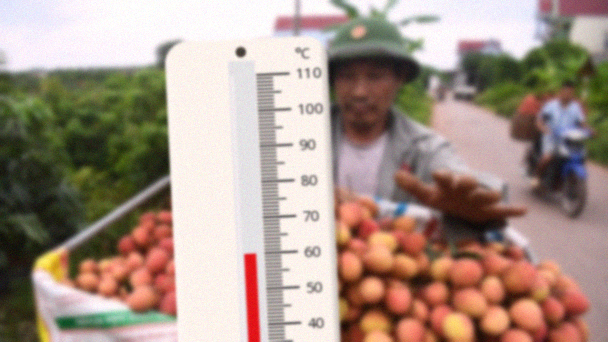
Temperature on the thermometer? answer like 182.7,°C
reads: 60,°C
